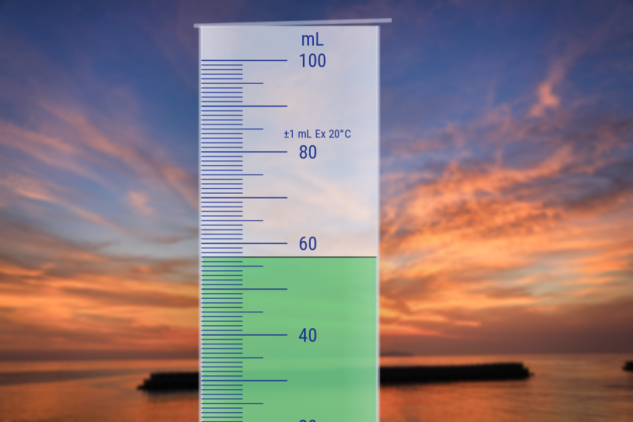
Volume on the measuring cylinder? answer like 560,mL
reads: 57,mL
